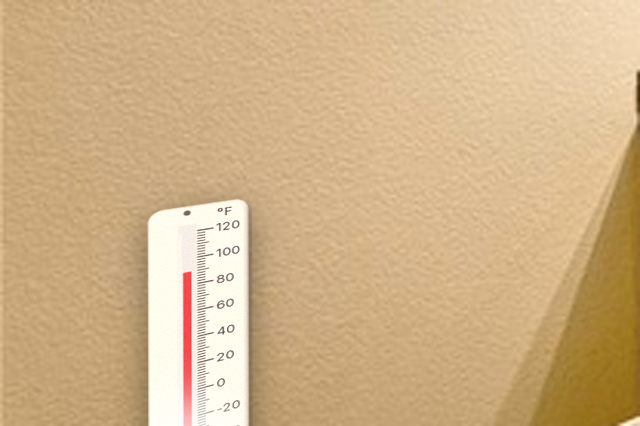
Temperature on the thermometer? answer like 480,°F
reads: 90,°F
